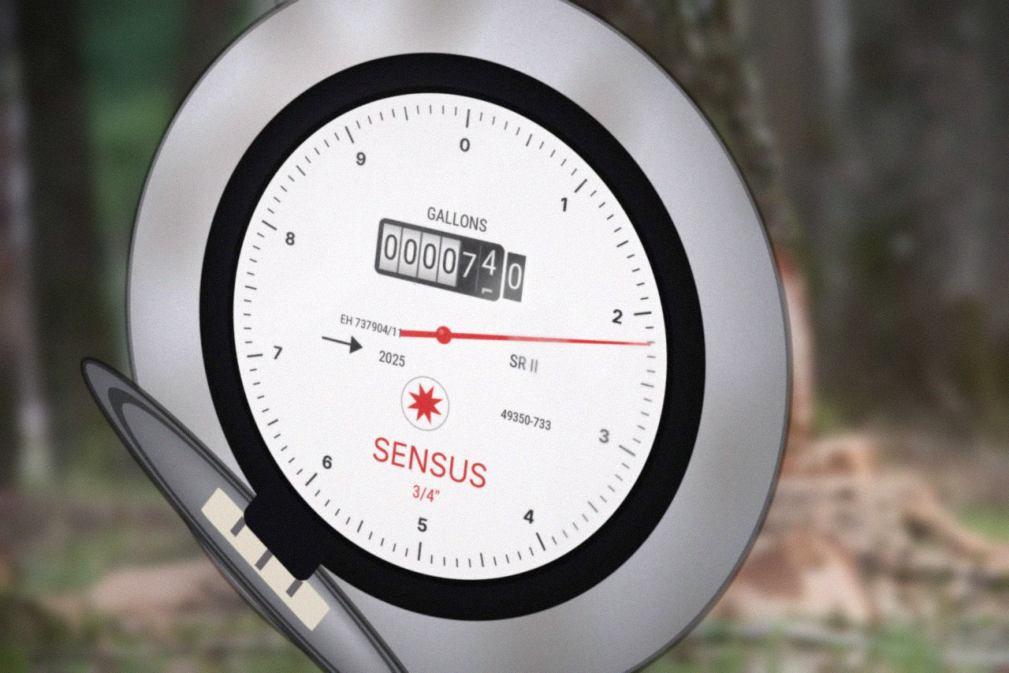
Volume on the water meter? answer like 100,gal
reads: 742.2,gal
